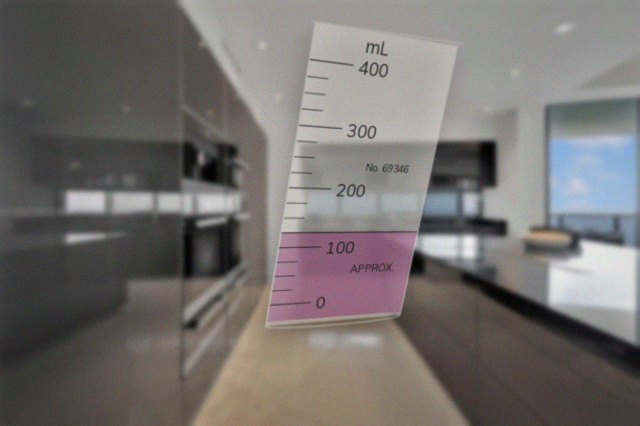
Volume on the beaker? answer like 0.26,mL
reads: 125,mL
